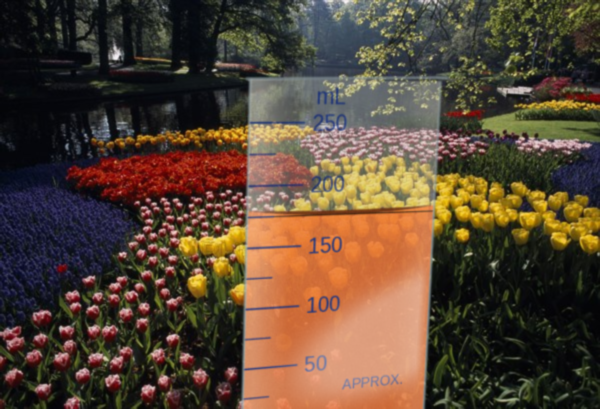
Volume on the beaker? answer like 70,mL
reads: 175,mL
